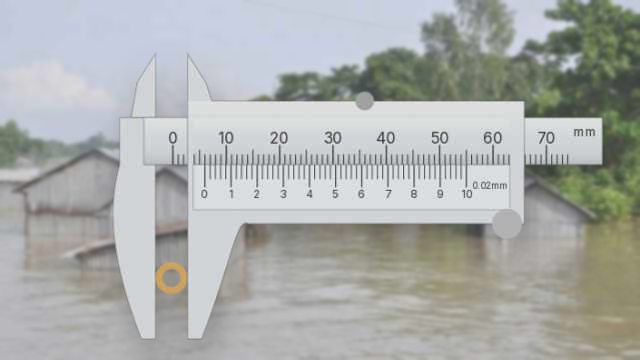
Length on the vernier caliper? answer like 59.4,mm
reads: 6.0,mm
